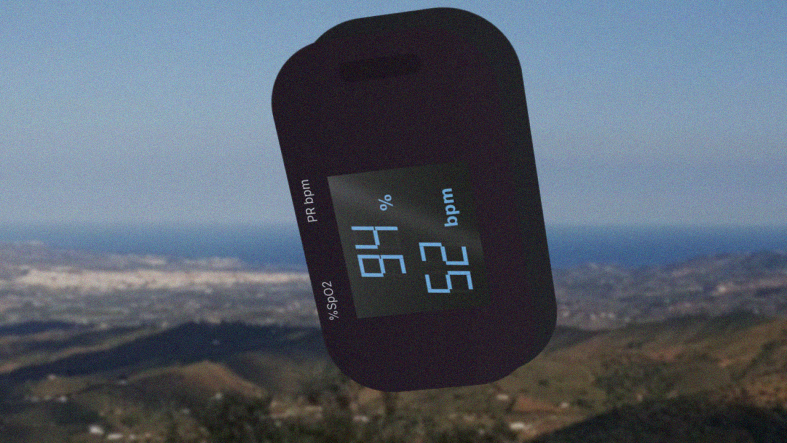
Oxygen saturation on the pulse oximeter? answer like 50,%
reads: 94,%
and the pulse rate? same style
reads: 52,bpm
